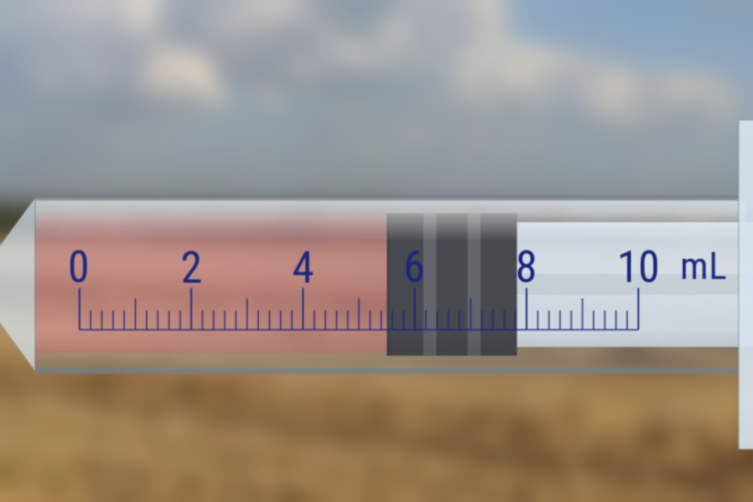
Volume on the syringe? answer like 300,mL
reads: 5.5,mL
